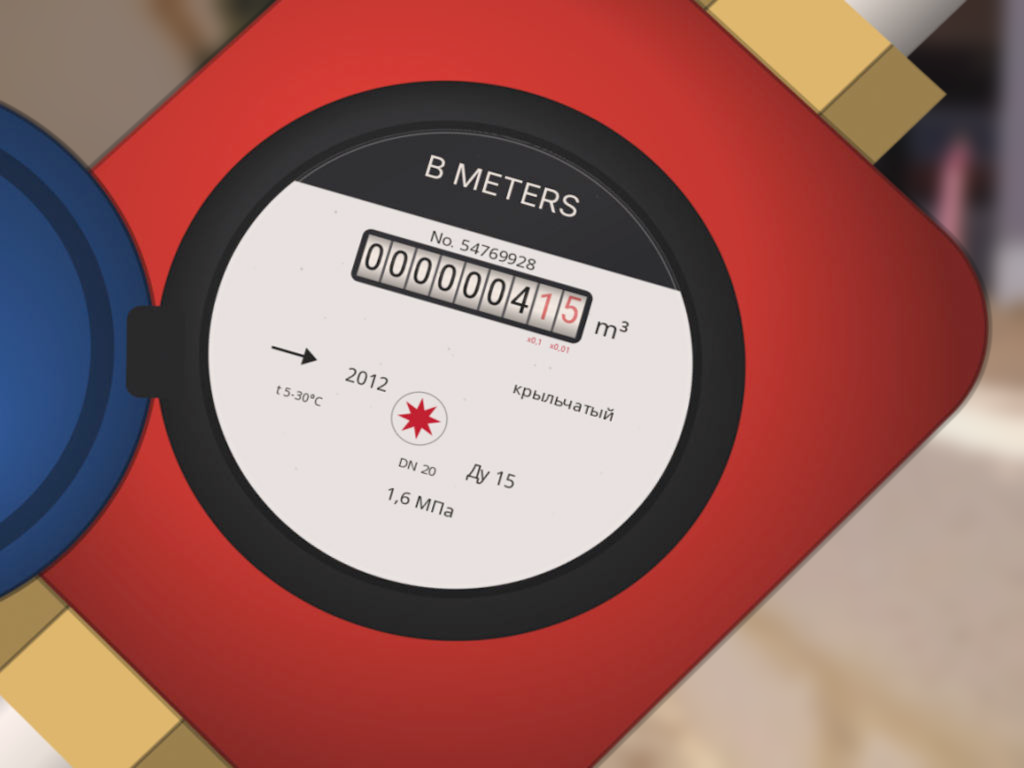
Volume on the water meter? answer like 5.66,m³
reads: 4.15,m³
